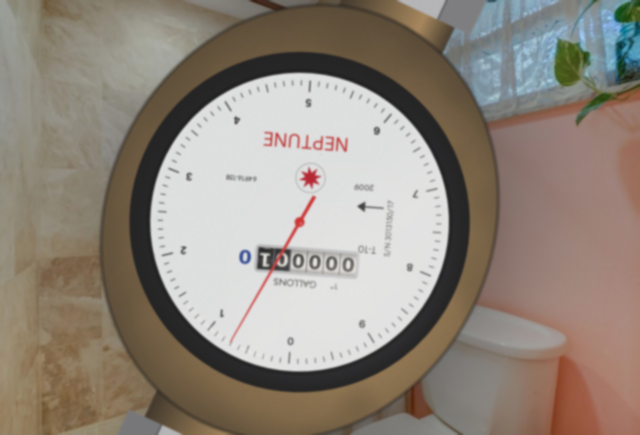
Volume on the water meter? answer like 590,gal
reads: 10.7,gal
